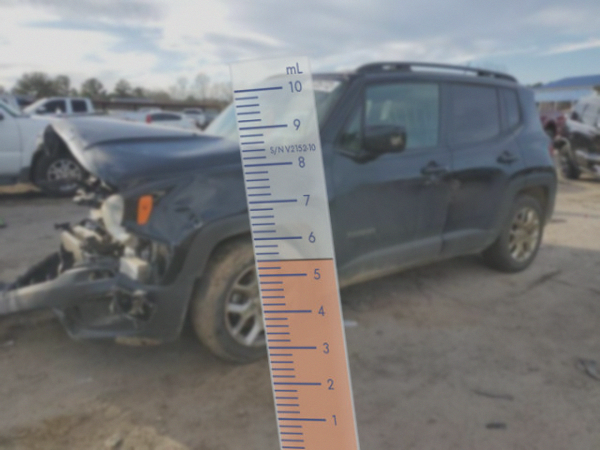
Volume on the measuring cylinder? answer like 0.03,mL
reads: 5.4,mL
